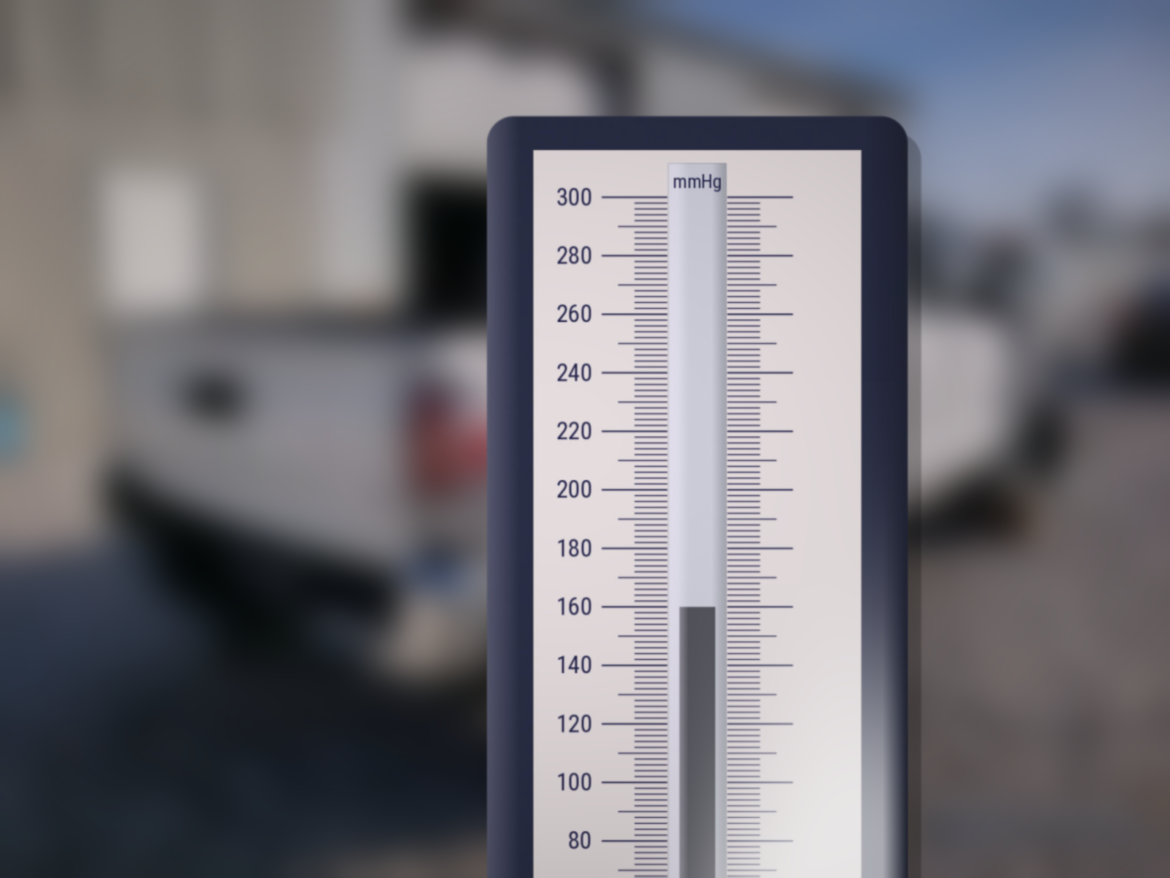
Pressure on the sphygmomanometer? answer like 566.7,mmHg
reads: 160,mmHg
